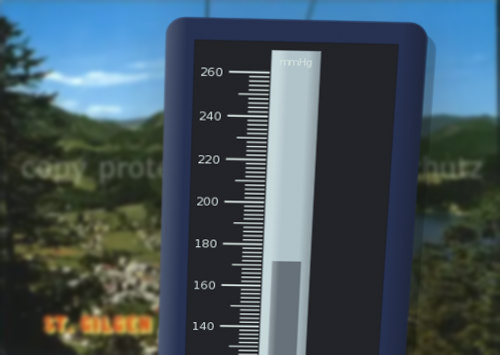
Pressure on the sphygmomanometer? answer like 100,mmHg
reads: 172,mmHg
